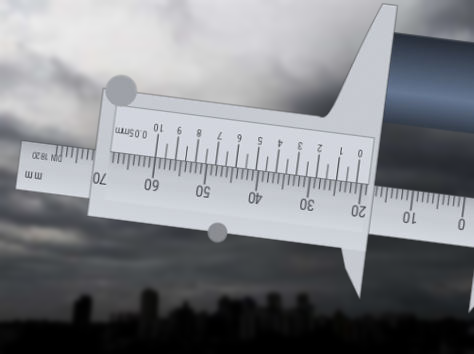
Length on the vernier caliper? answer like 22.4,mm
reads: 21.0,mm
